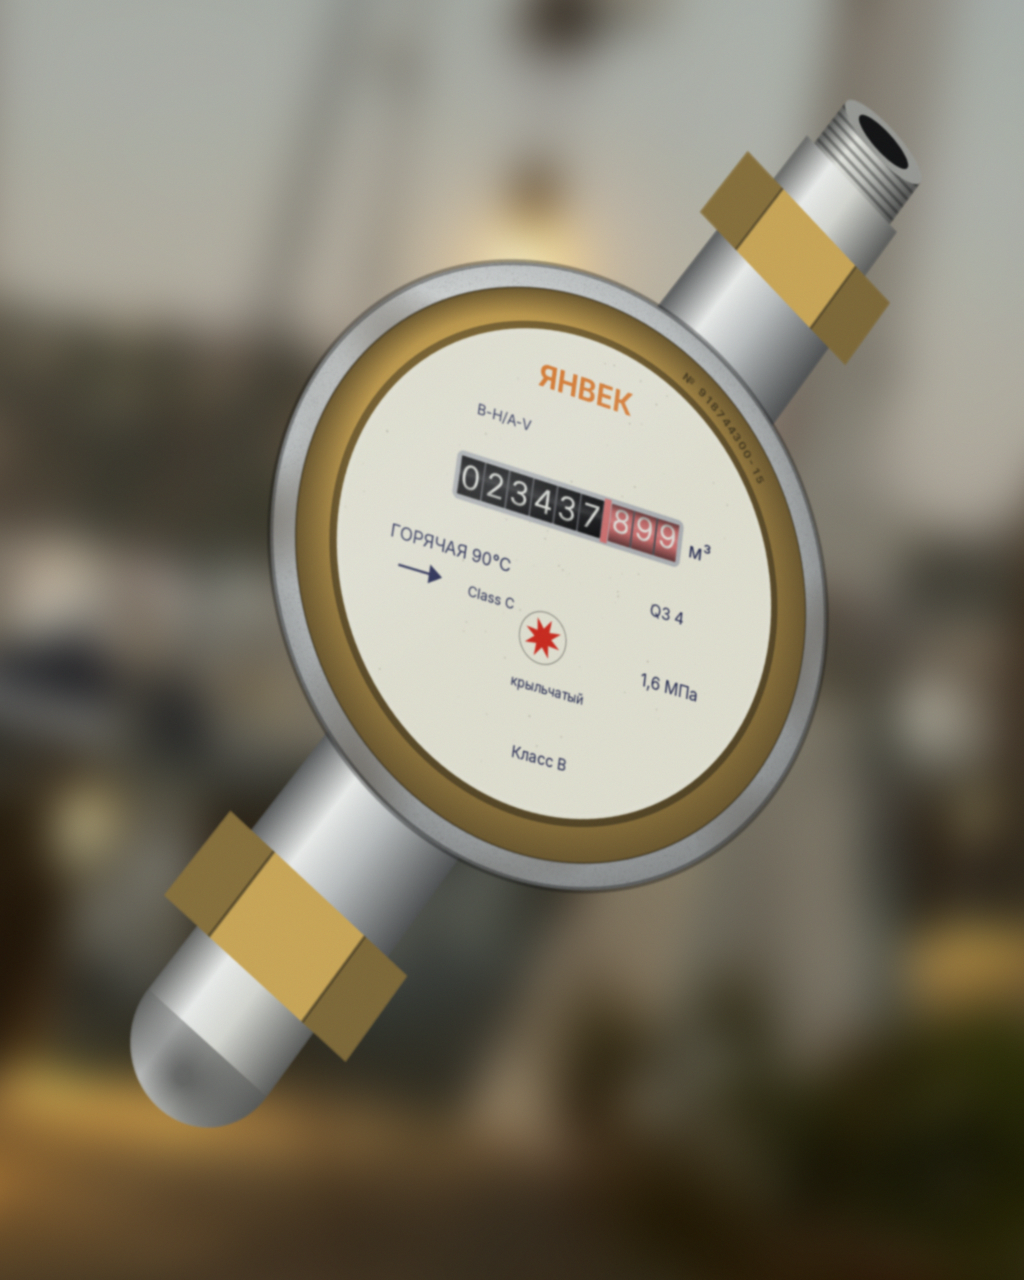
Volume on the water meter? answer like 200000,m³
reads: 23437.899,m³
